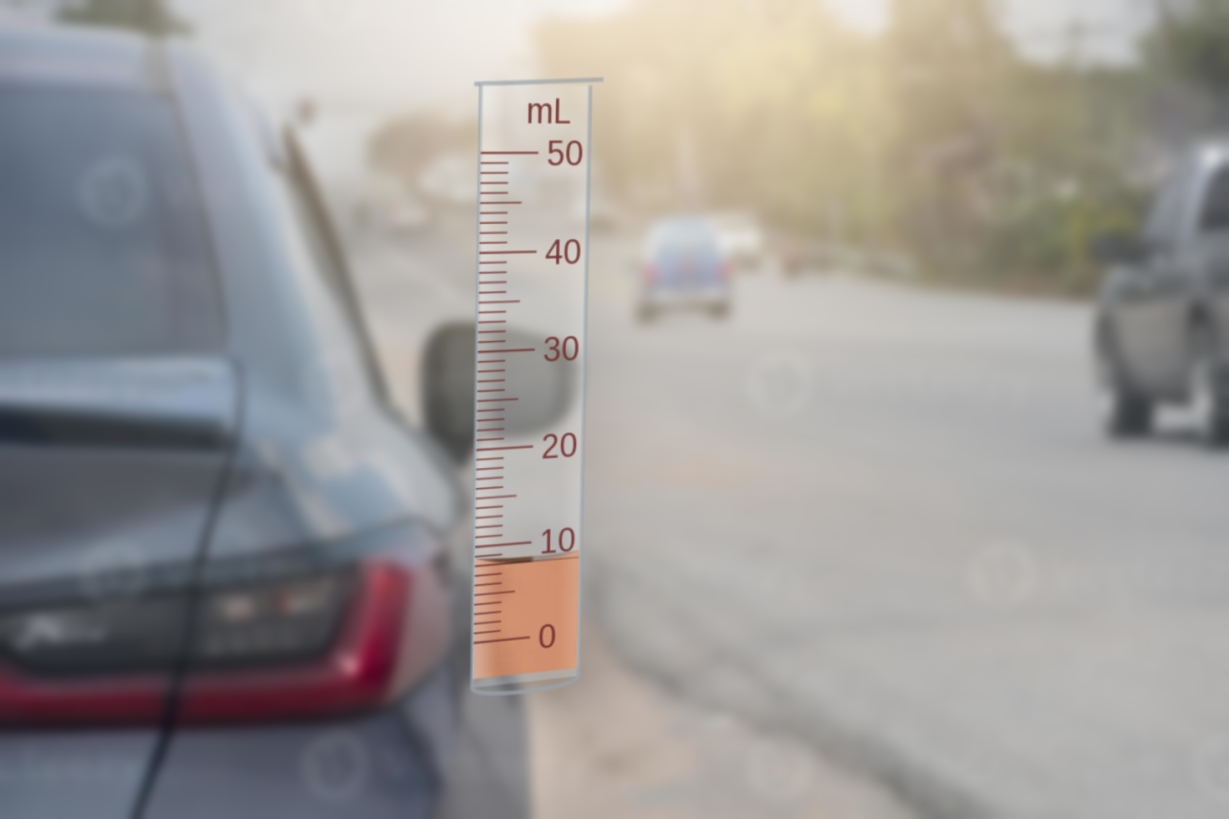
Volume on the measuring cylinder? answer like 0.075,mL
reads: 8,mL
